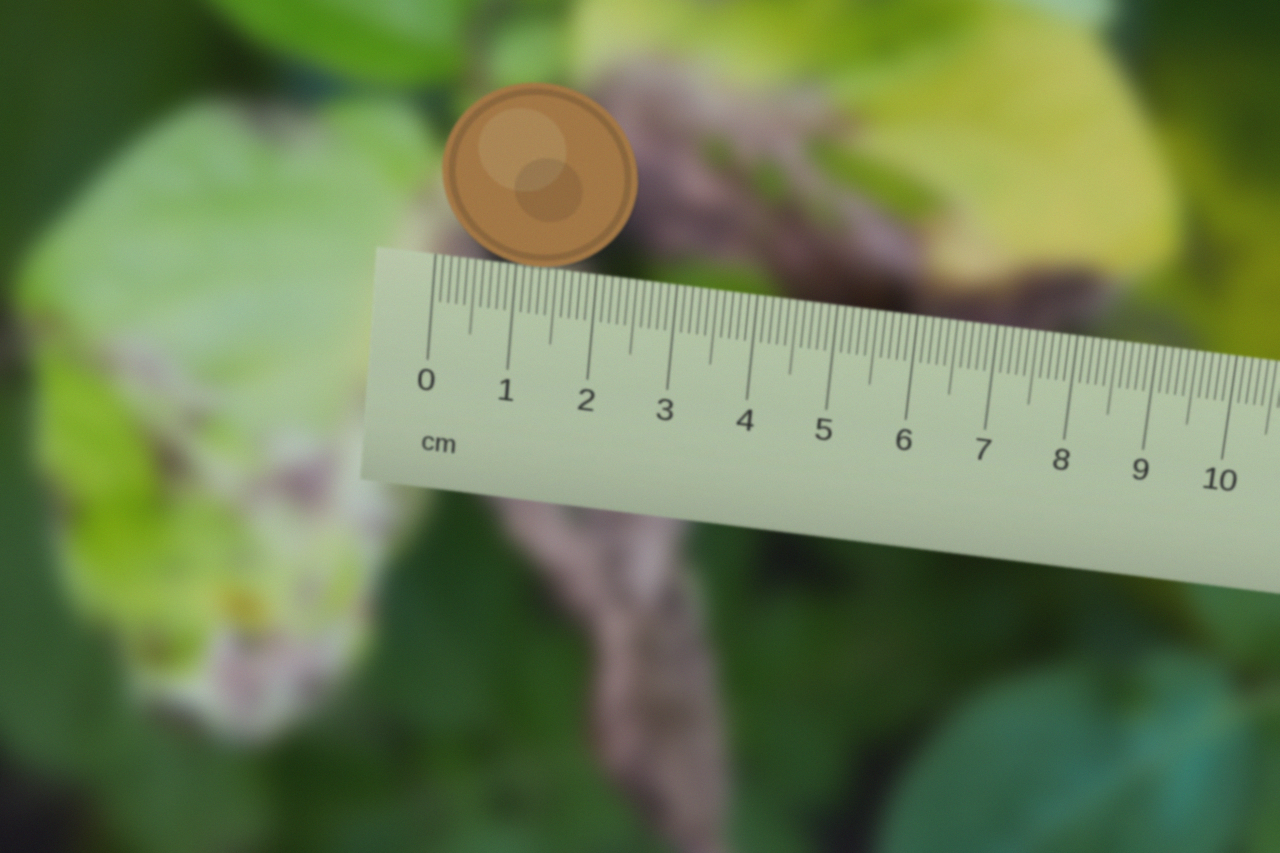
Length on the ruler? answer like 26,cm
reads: 2.4,cm
